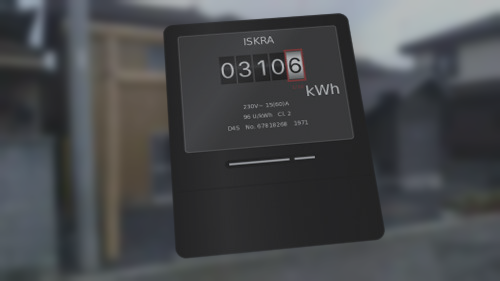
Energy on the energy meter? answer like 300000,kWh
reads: 310.6,kWh
